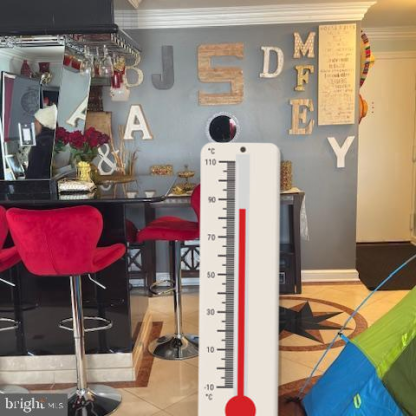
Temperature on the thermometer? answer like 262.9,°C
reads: 85,°C
